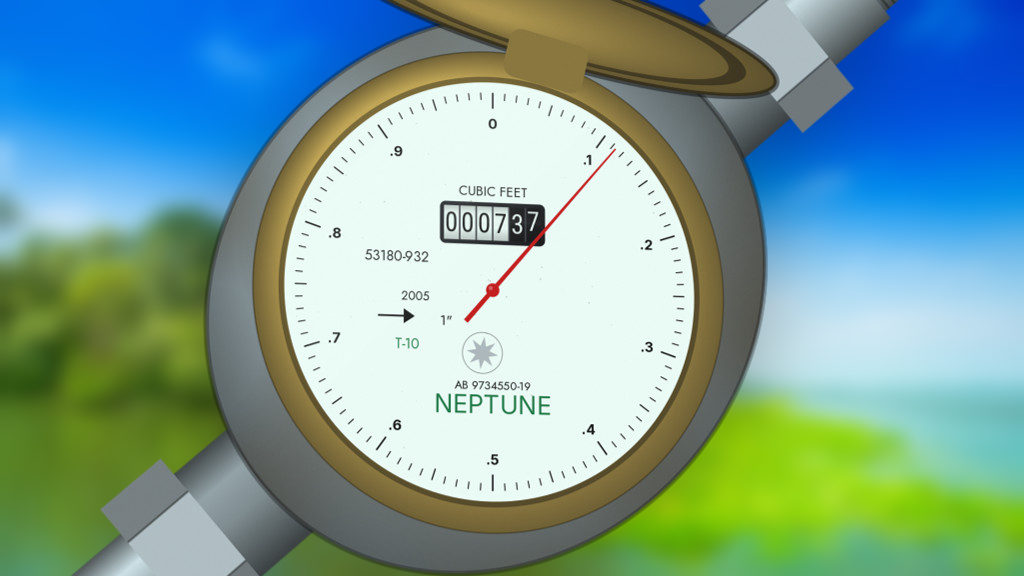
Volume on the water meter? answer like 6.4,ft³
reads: 737.11,ft³
